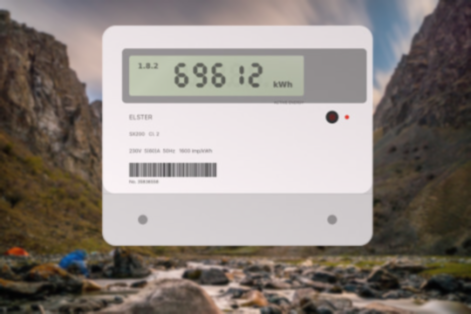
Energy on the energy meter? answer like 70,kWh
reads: 69612,kWh
